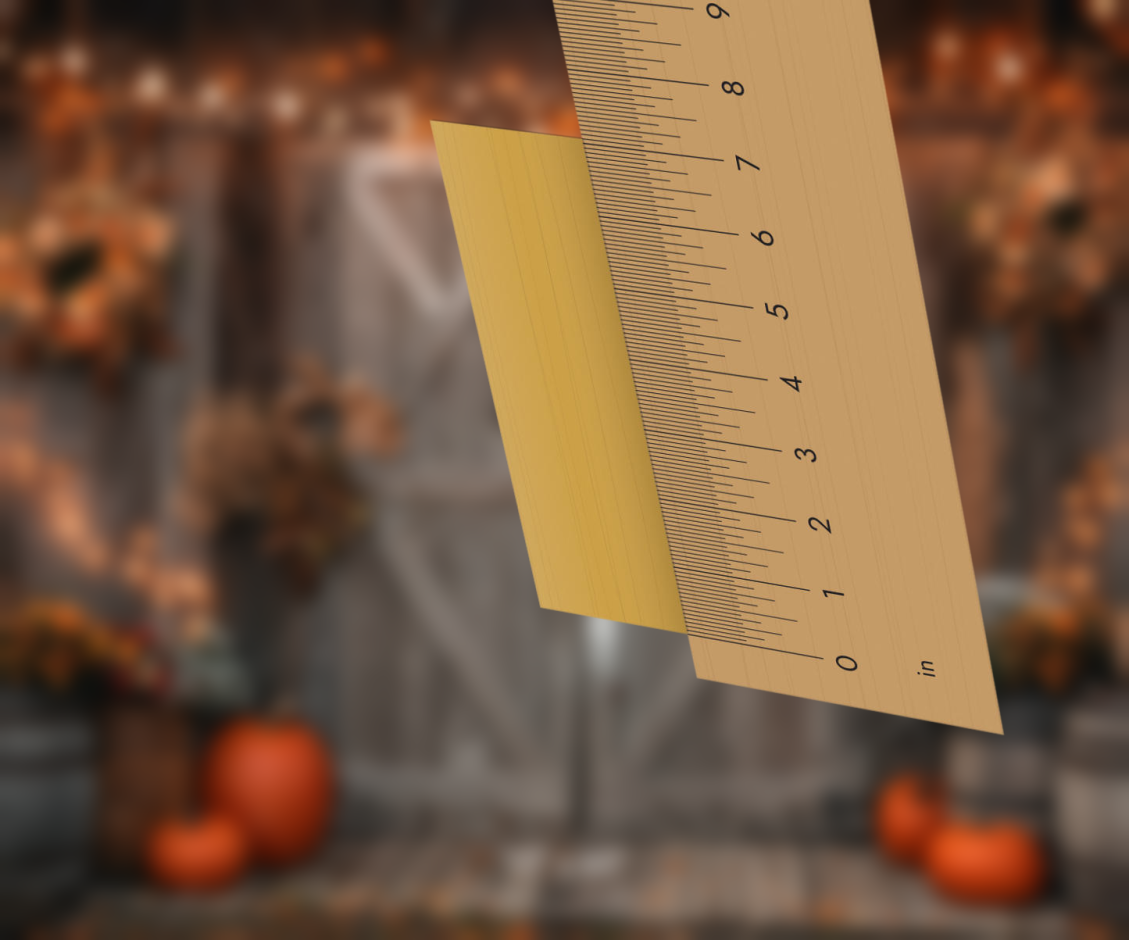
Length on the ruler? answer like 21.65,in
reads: 7.0625,in
